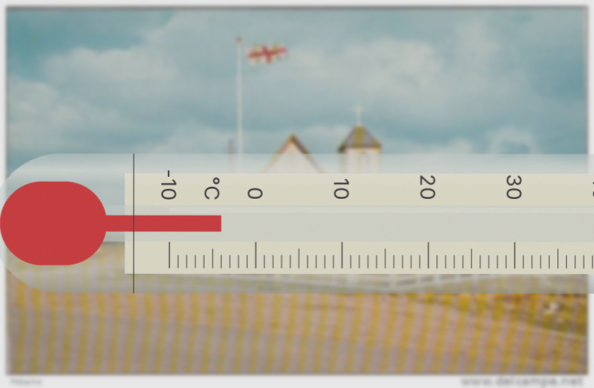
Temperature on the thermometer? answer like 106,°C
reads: -4,°C
